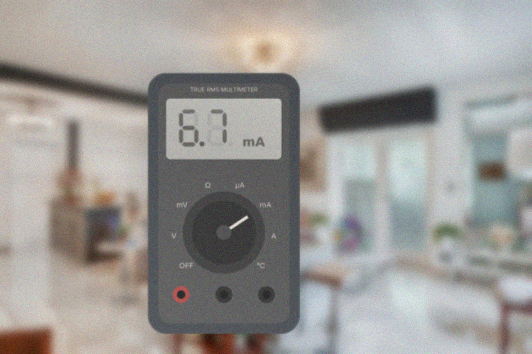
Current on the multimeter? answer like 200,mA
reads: 6.7,mA
